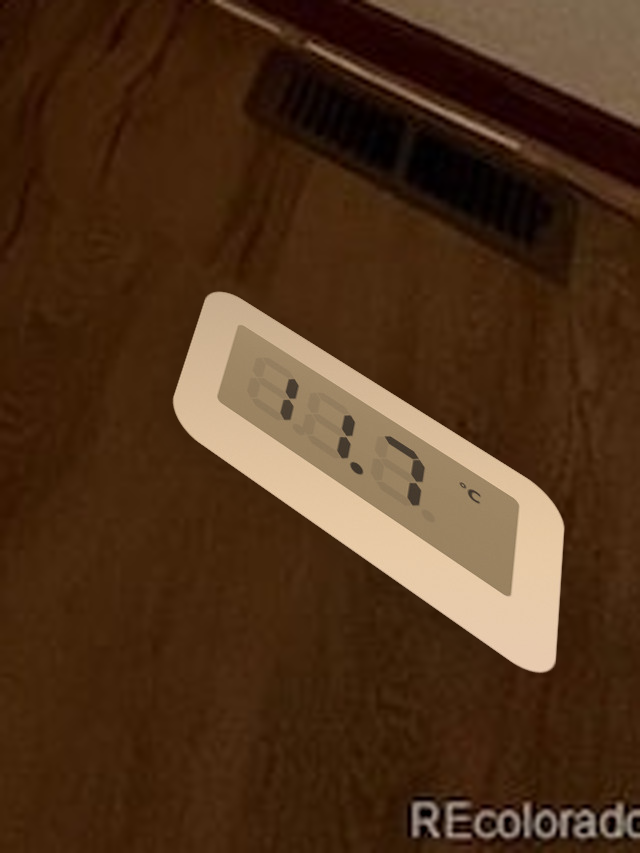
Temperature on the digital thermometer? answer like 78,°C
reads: 11.7,°C
